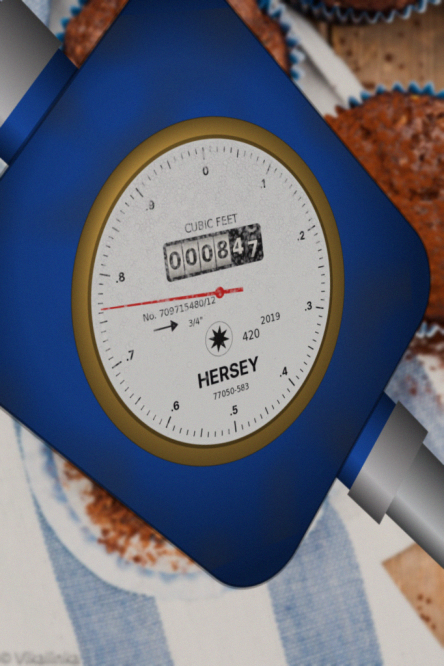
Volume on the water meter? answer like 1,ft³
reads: 846.76,ft³
